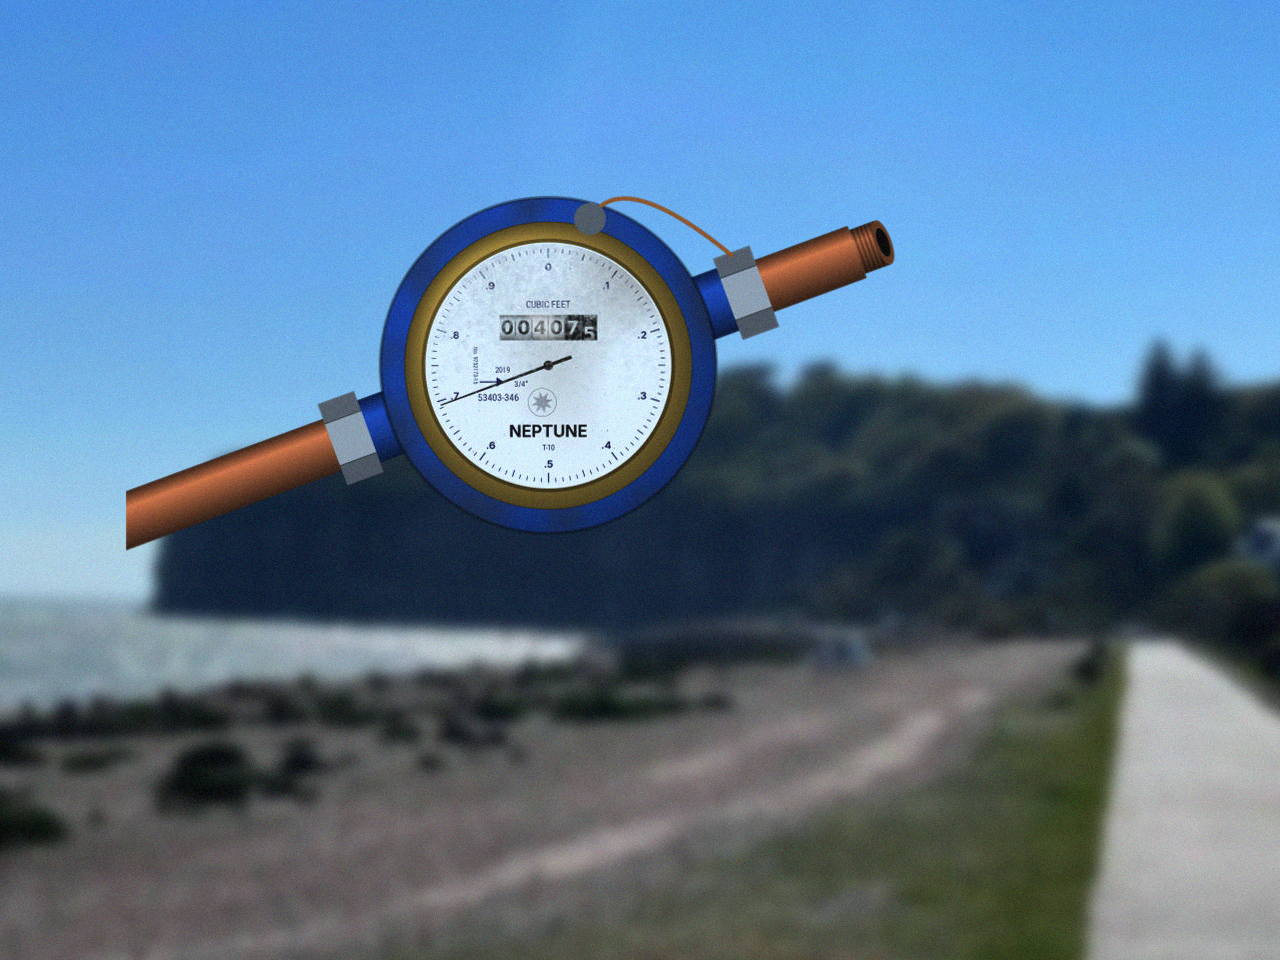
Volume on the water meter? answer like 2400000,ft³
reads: 4074.69,ft³
